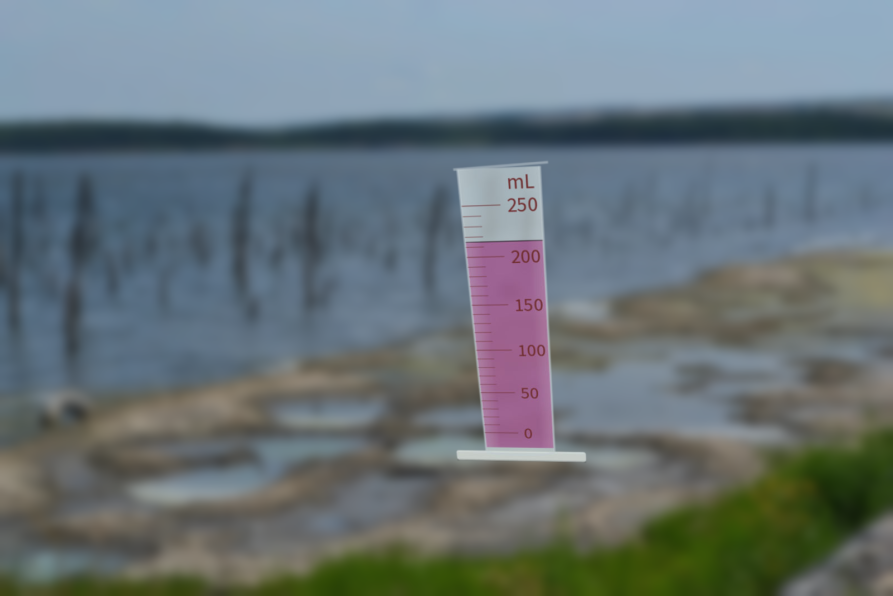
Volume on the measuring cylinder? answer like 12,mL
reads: 215,mL
